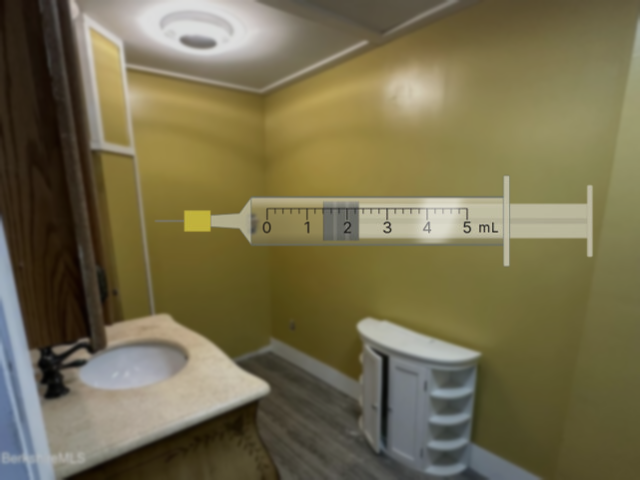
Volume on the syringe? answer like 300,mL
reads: 1.4,mL
